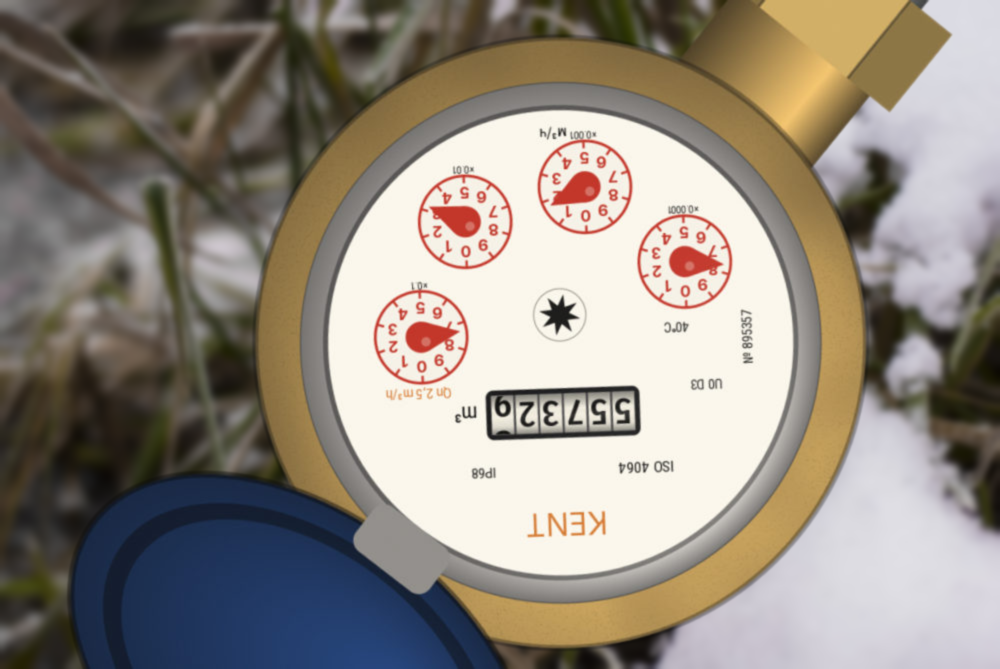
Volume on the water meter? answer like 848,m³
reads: 557328.7317,m³
